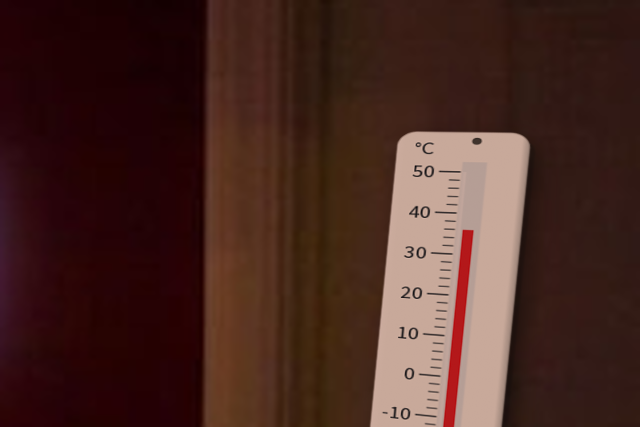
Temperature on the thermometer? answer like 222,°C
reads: 36,°C
